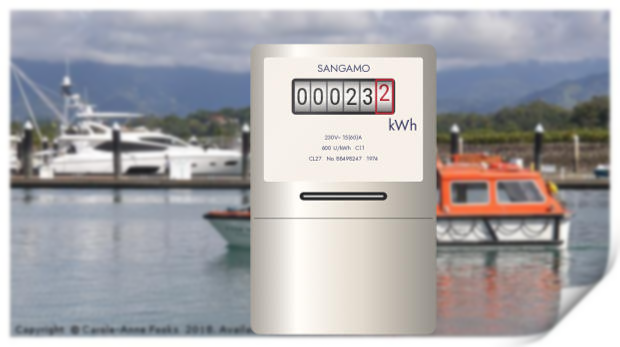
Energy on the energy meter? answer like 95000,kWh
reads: 23.2,kWh
